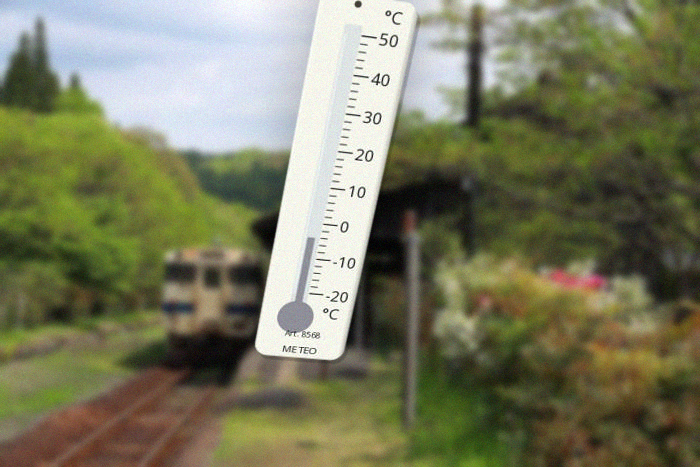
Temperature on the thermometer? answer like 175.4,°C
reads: -4,°C
